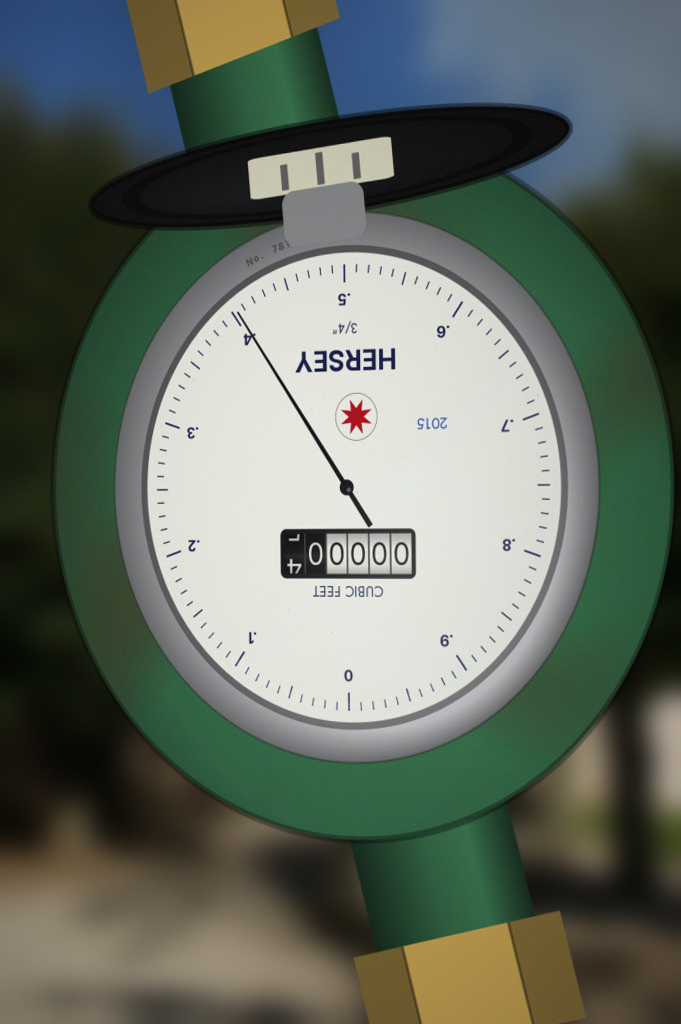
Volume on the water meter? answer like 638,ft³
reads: 4.40,ft³
